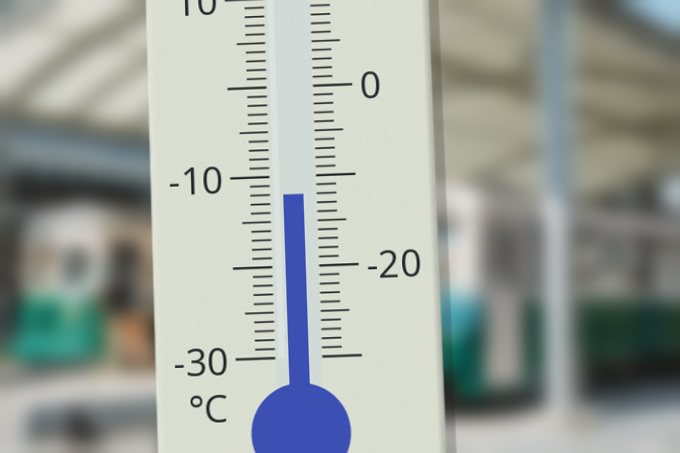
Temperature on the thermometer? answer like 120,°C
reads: -12,°C
